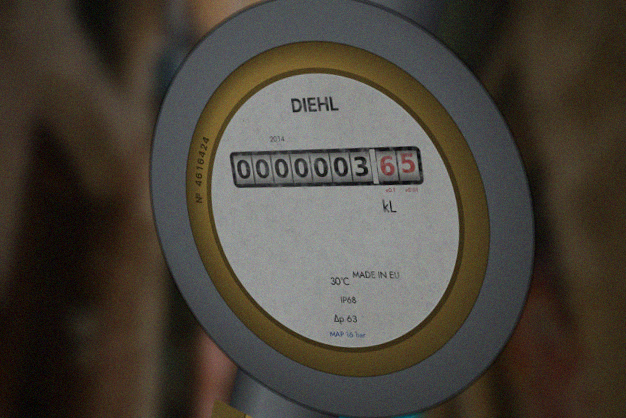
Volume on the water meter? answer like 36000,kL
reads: 3.65,kL
